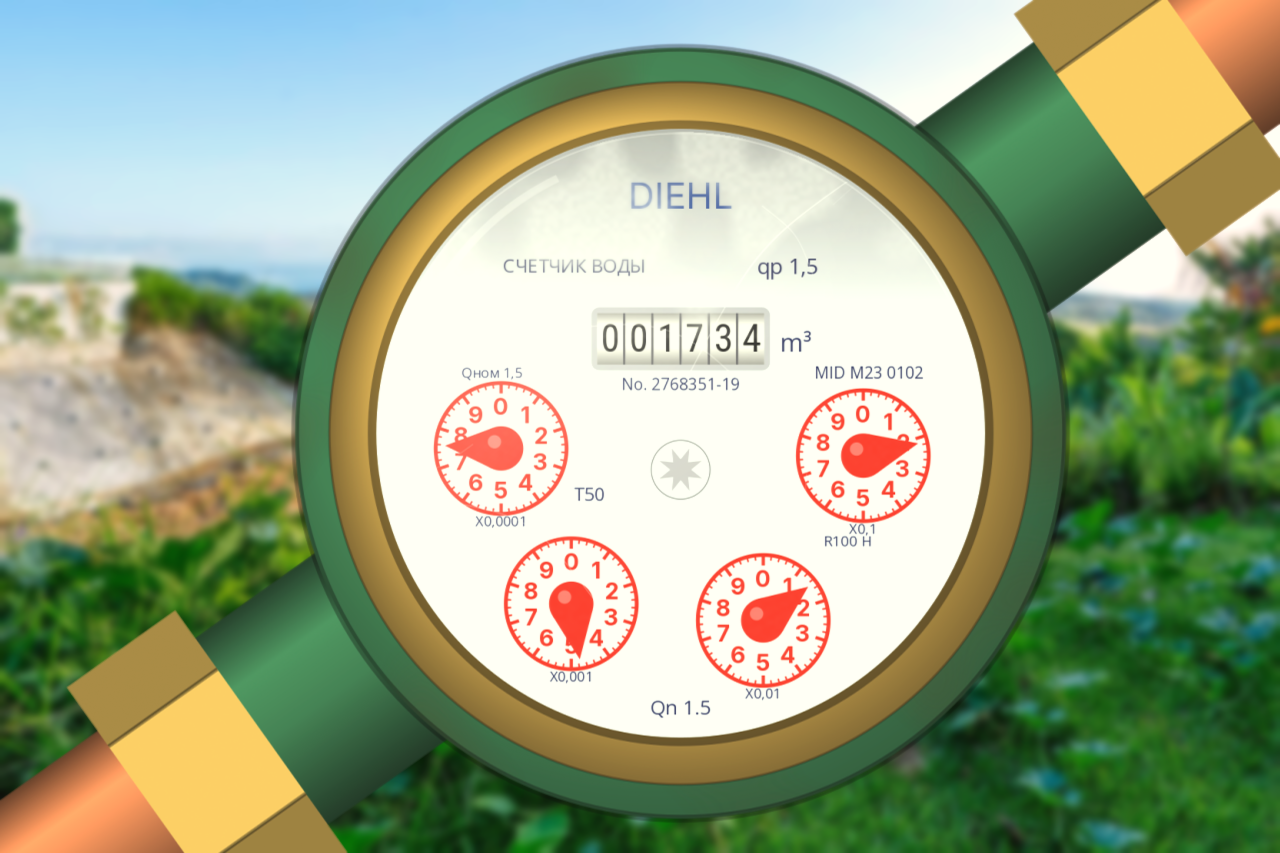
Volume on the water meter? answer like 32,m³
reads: 1734.2147,m³
